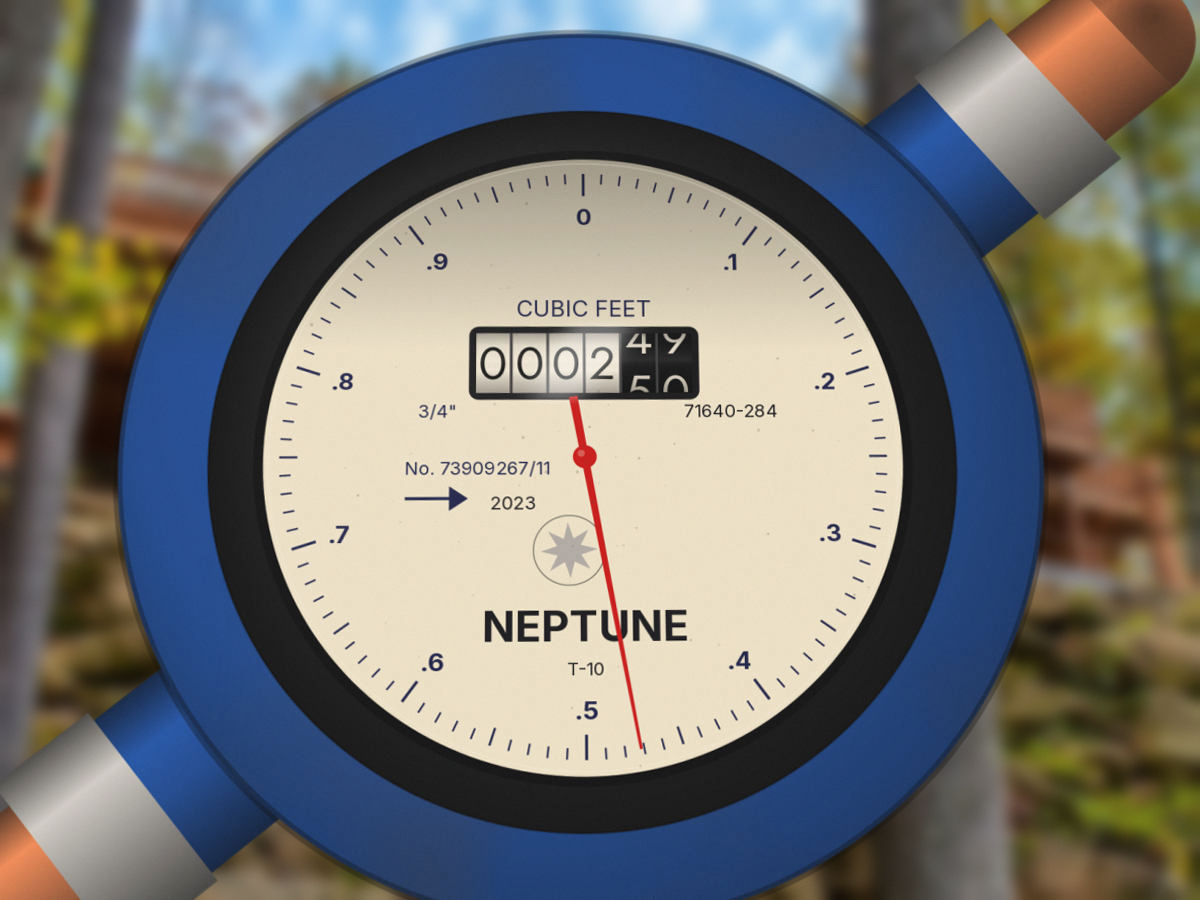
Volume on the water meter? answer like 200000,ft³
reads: 249.47,ft³
